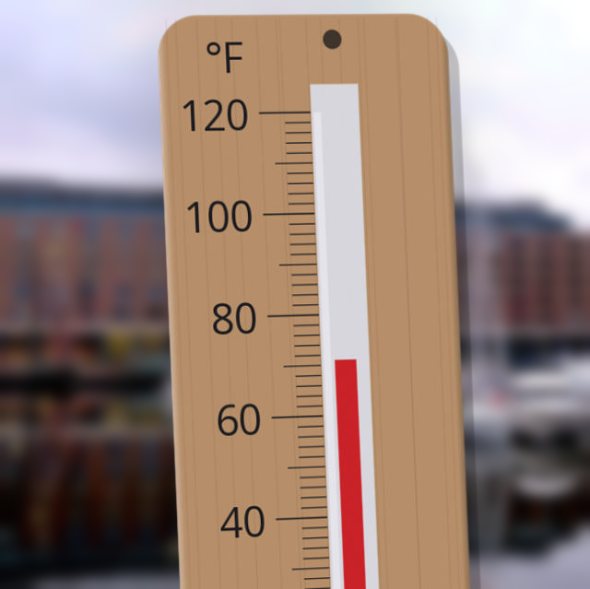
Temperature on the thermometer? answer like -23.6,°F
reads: 71,°F
